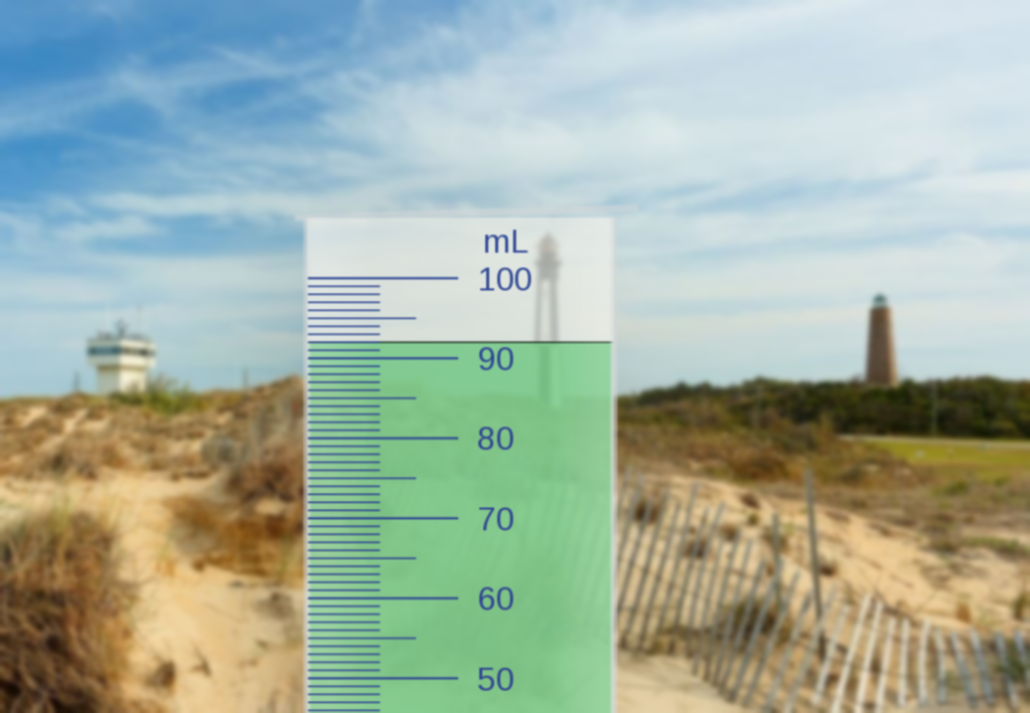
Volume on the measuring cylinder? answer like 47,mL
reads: 92,mL
